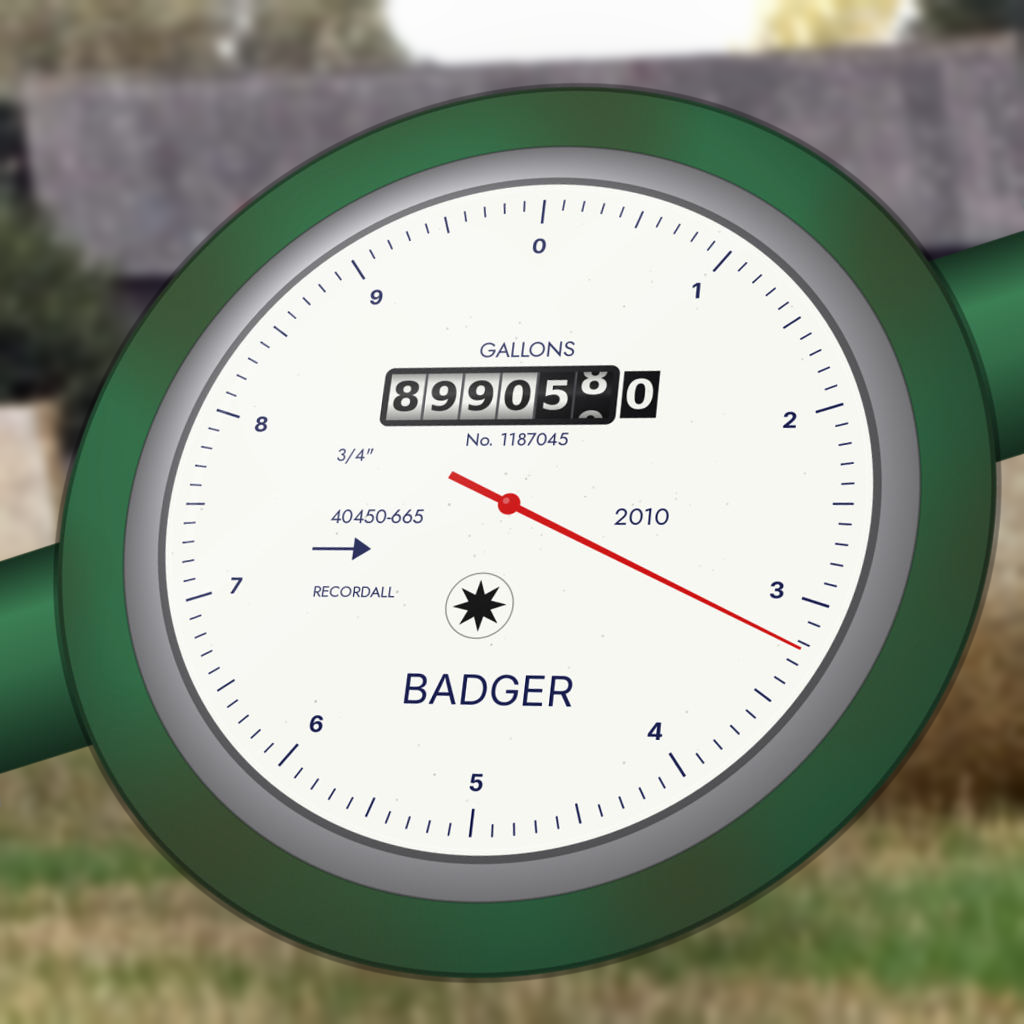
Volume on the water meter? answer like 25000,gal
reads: 8990583.2,gal
